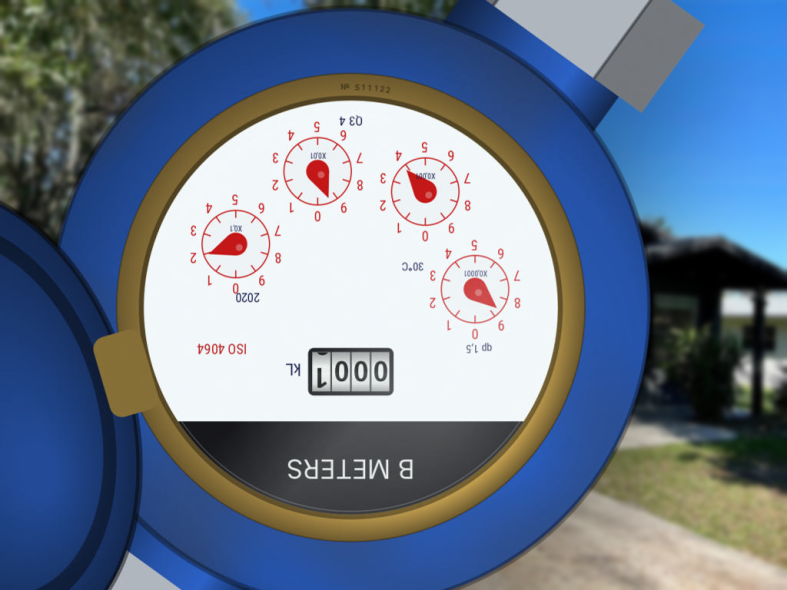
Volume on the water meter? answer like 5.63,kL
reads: 1.1938,kL
